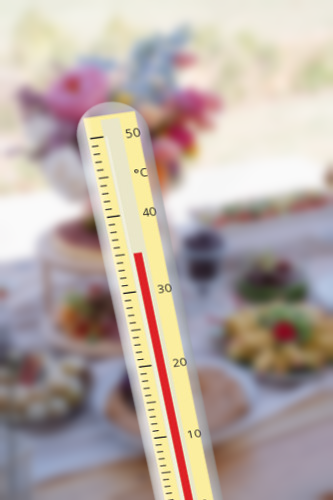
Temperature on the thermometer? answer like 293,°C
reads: 35,°C
